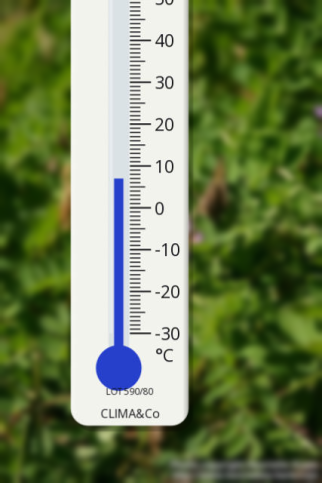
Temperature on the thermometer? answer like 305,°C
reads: 7,°C
